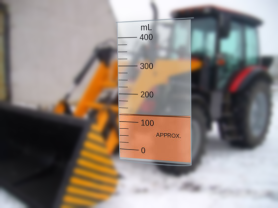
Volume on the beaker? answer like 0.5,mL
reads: 125,mL
